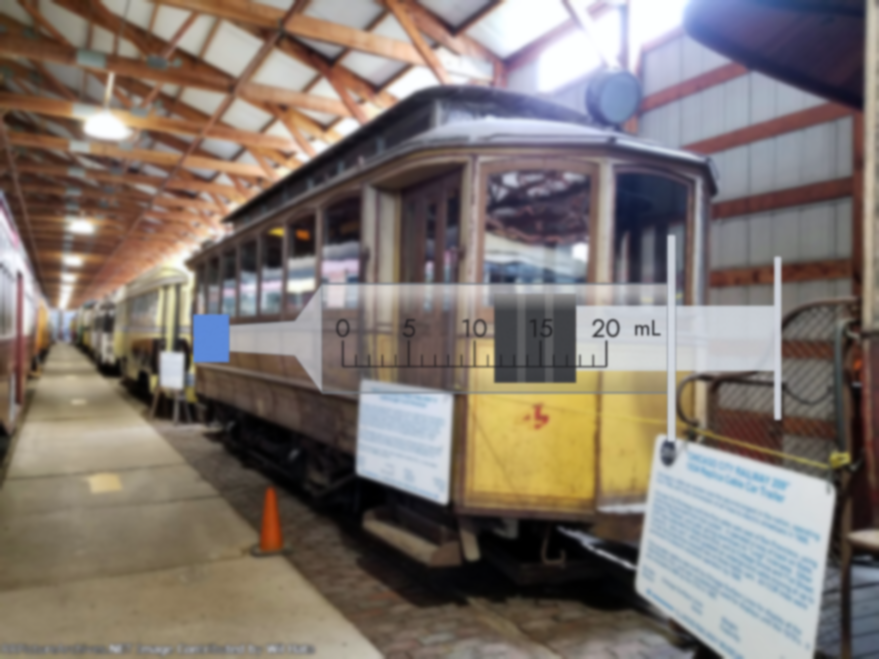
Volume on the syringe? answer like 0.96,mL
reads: 11.5,mL
